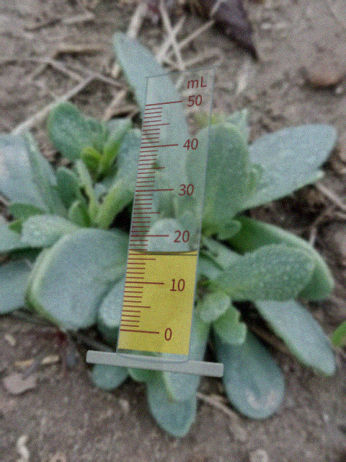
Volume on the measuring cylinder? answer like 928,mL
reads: 16,mL
